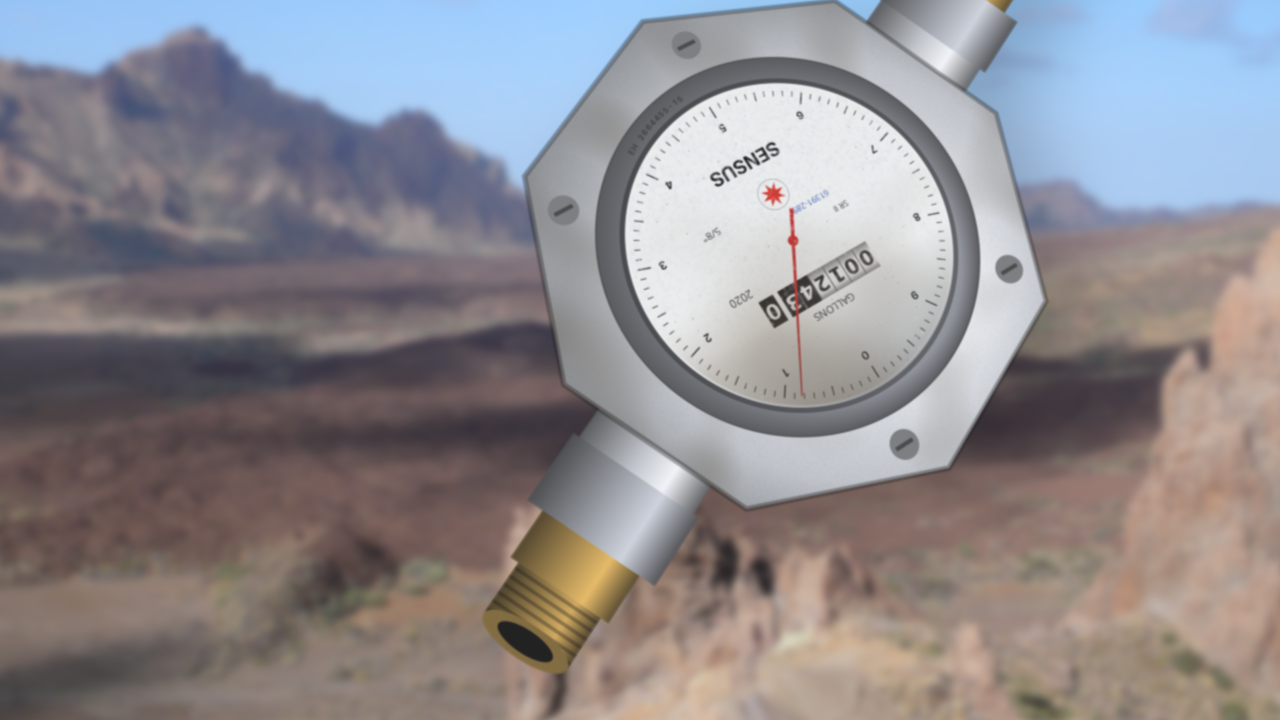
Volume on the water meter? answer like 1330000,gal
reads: 12430.8,gal
